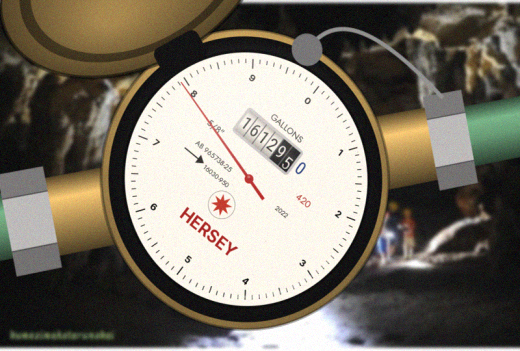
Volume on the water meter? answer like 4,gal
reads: 1612947.9,gal
